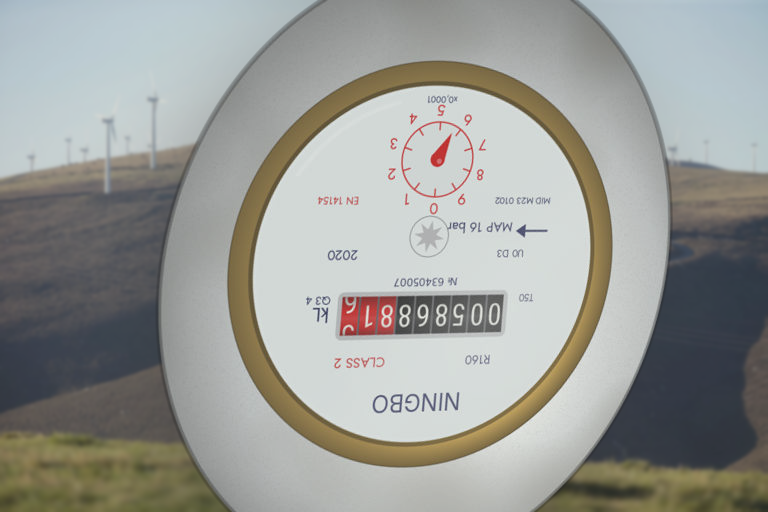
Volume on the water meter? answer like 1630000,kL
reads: 5868.8155,kL
